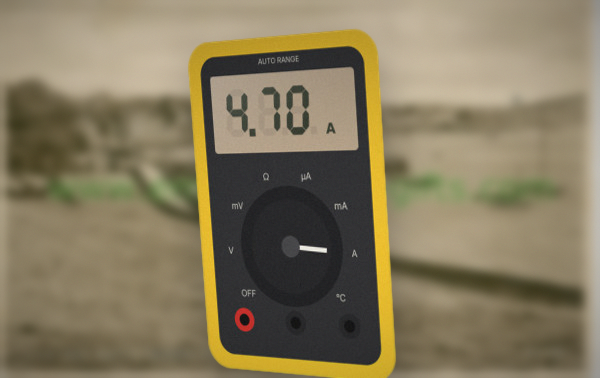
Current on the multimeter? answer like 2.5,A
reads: 4.70,A
